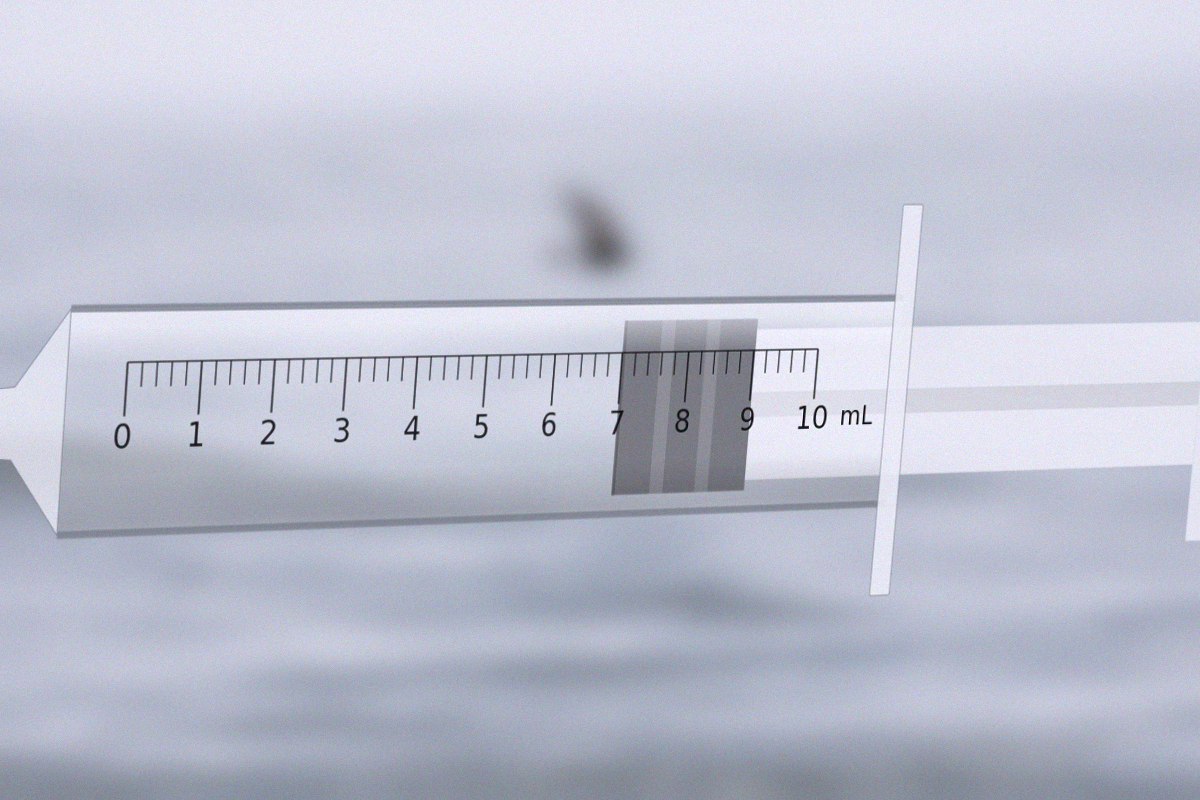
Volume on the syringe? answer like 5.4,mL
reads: 7,mL
